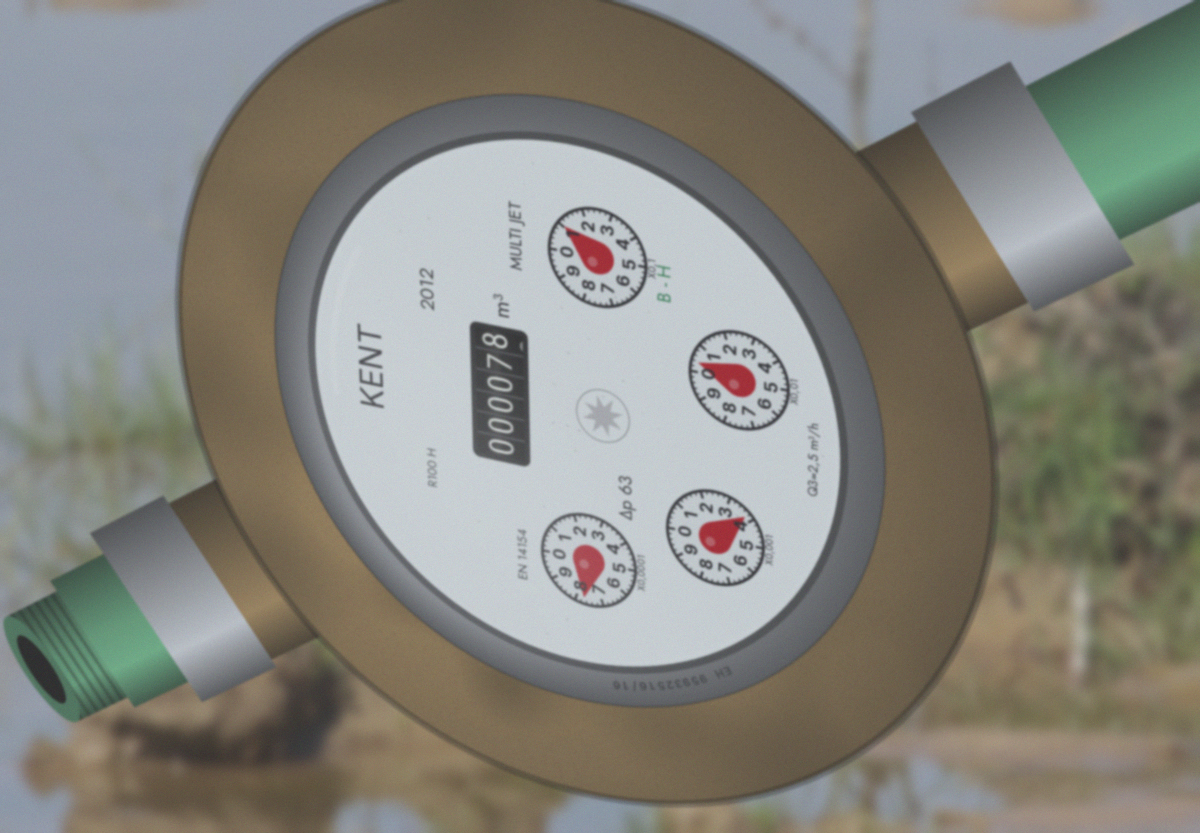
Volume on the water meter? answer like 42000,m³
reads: 78.1037,m³
